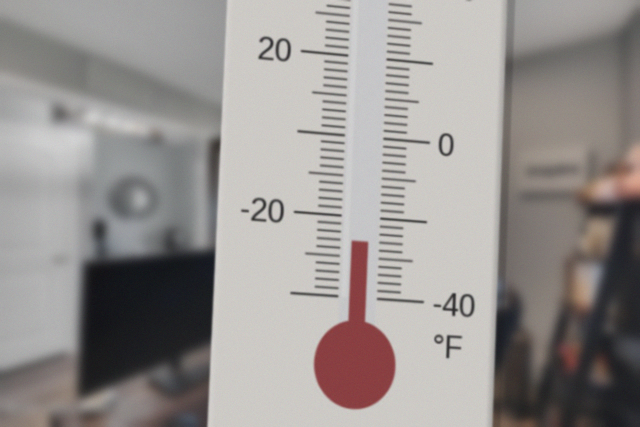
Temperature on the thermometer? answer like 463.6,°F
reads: -26,°F
